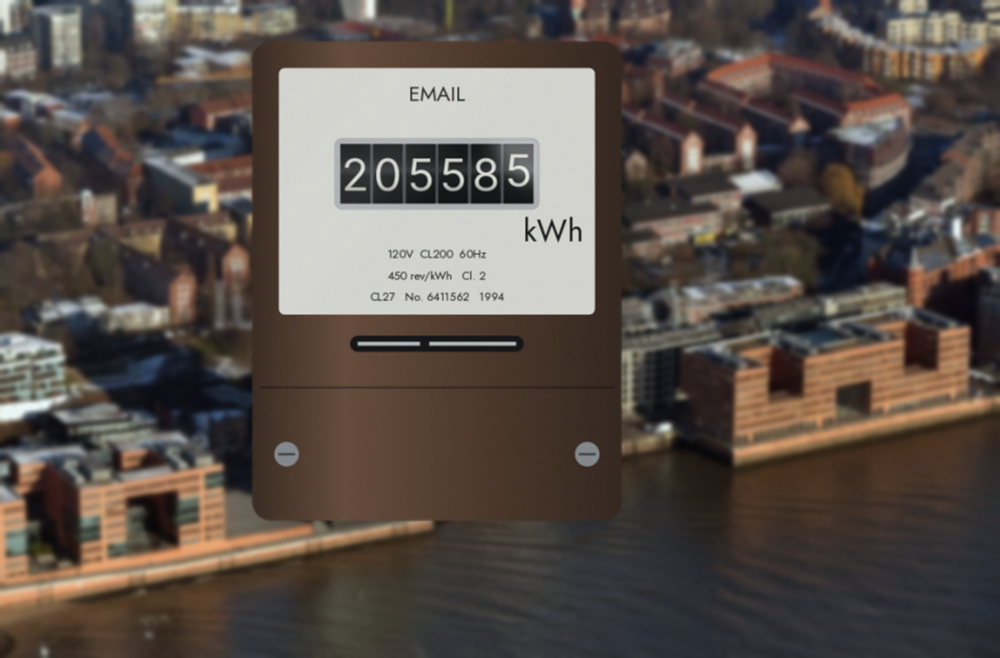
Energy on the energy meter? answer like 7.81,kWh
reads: 205585,kWh
